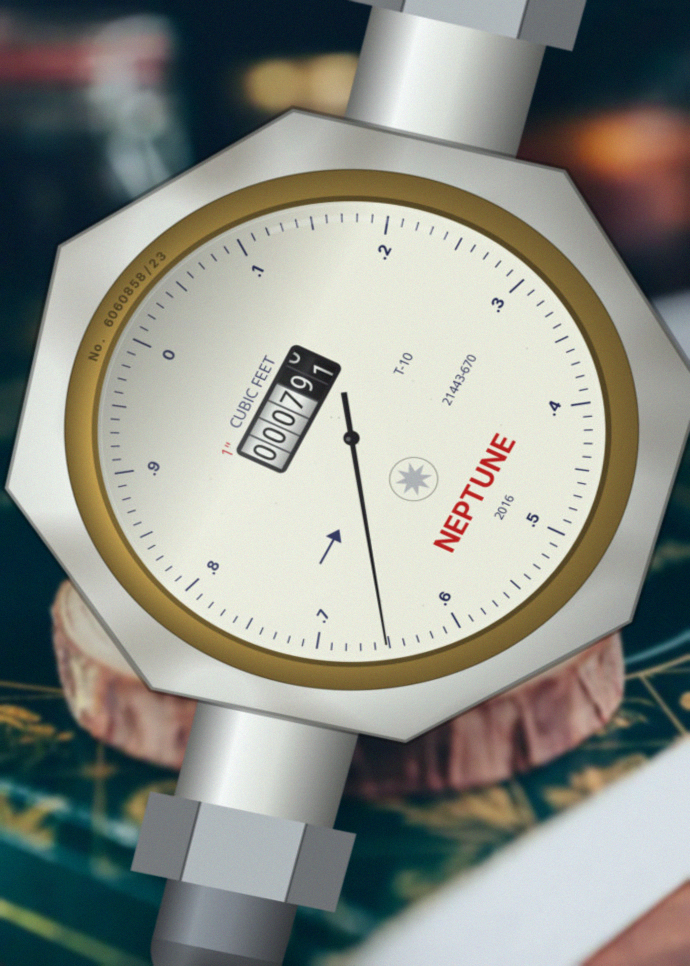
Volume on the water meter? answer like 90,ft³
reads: 790.65,ft³
